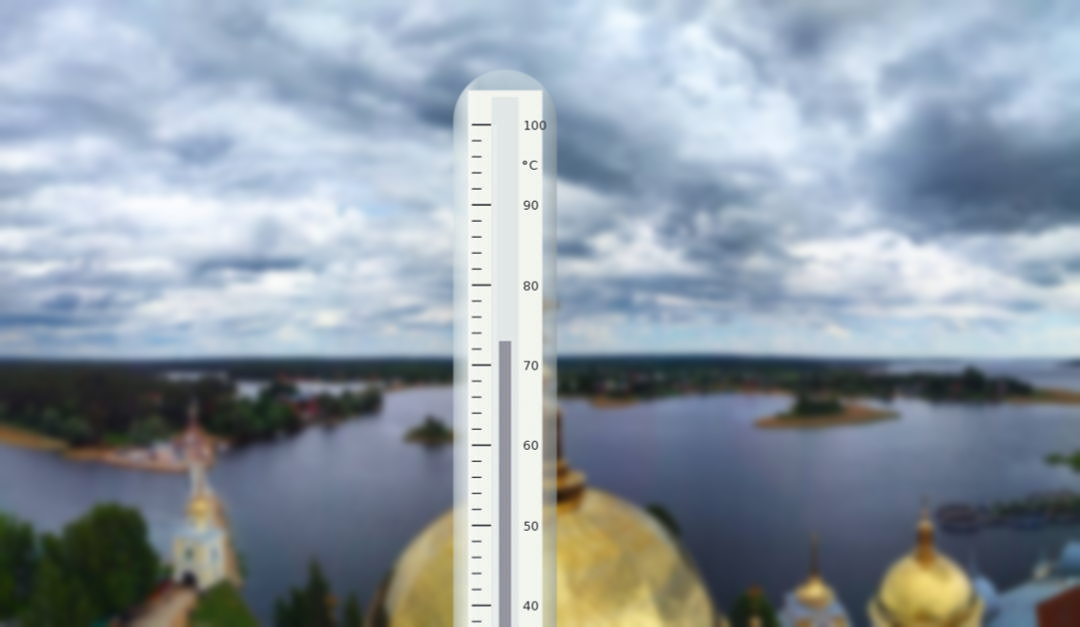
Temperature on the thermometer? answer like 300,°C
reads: 73,°C
